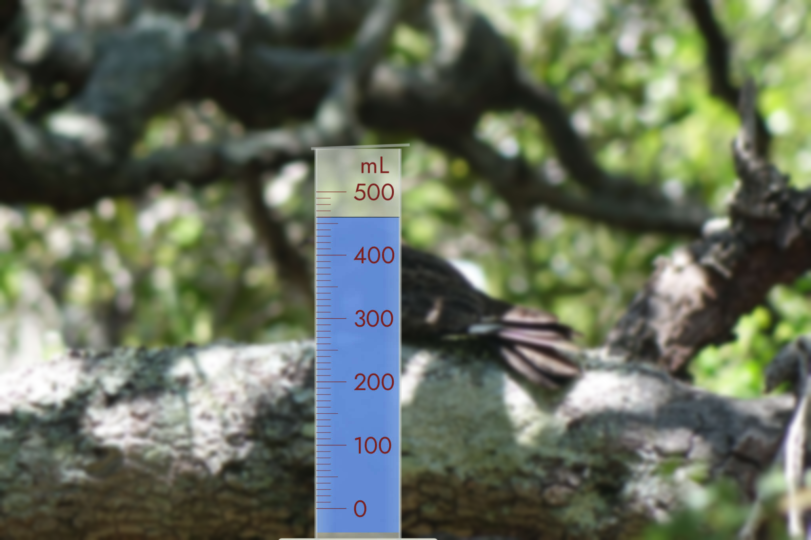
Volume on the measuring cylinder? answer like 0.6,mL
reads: 460,mL
